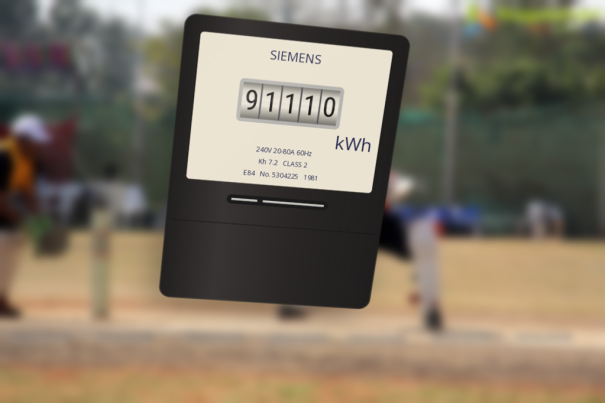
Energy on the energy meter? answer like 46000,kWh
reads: 91110,kWh
